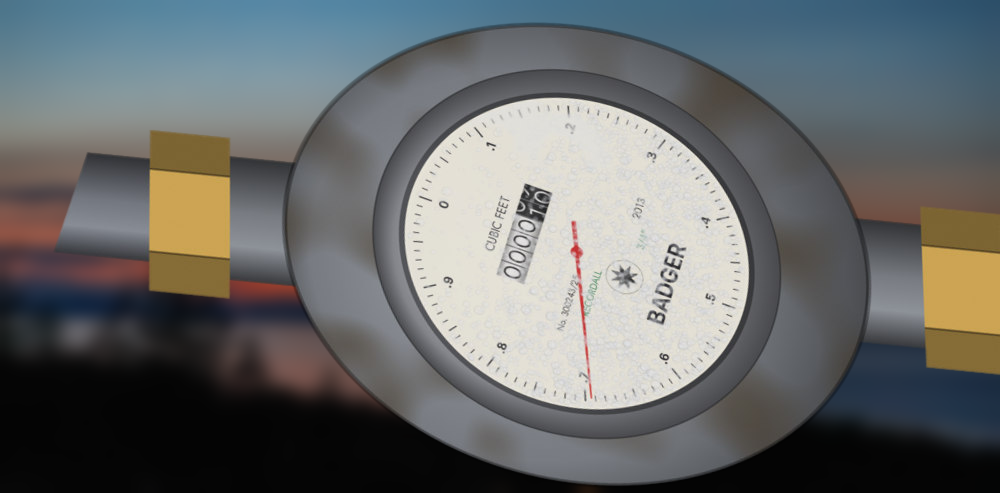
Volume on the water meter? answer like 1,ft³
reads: 9.69,ft³
